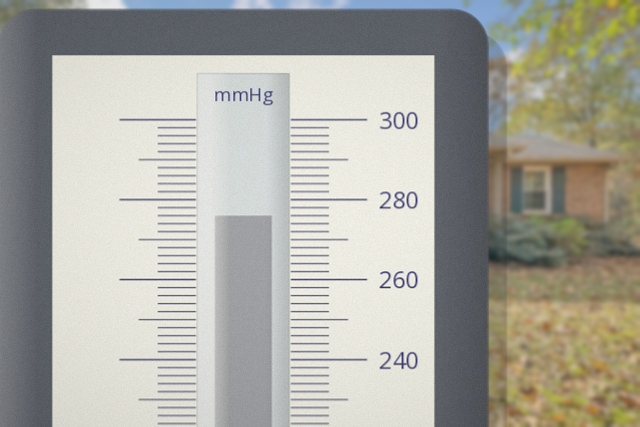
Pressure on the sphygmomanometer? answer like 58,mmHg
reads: 276,mmHg
